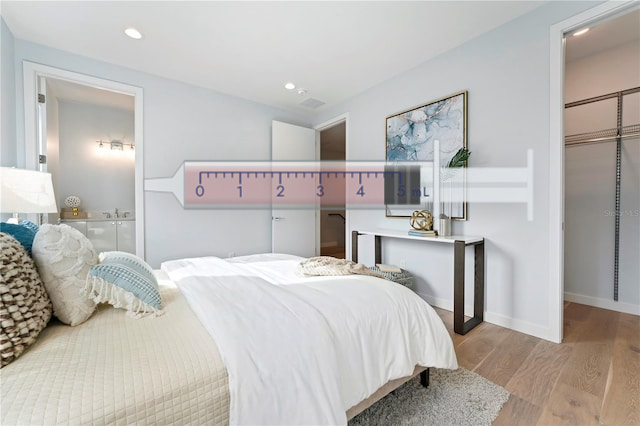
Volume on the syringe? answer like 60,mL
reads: 4.6,mL
